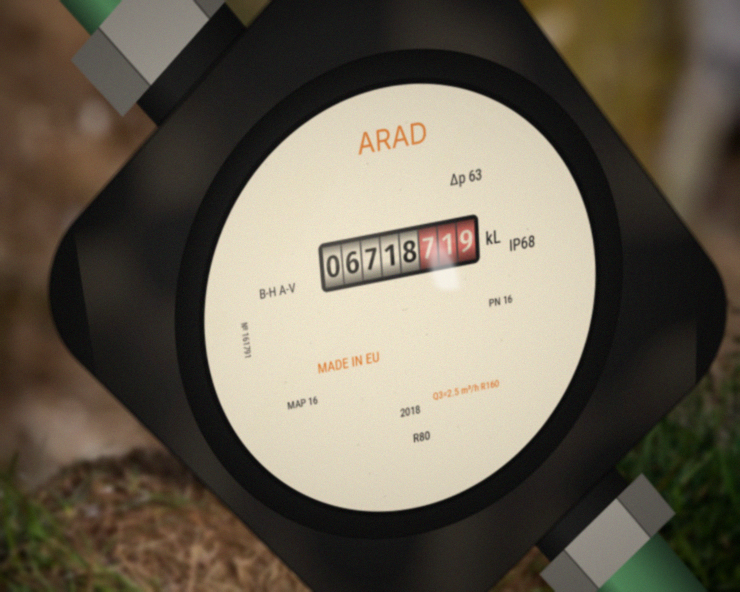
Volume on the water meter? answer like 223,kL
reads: 6718.719,kL
